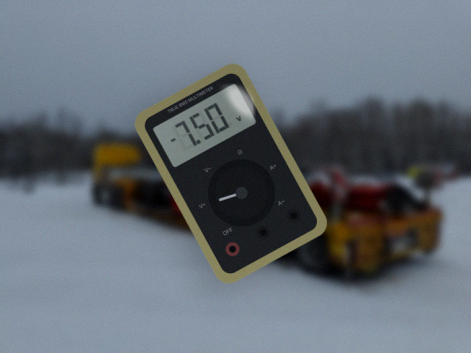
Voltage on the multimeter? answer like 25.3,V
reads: -7.50,V
